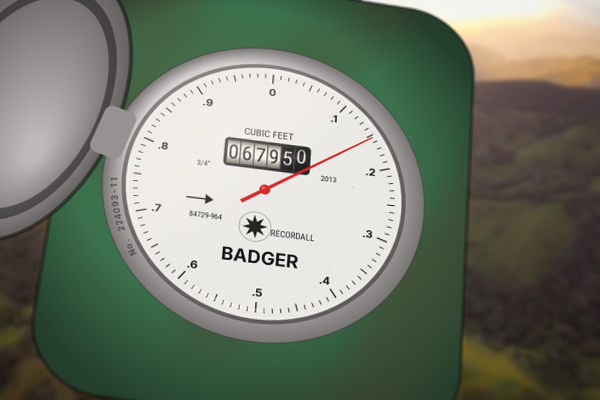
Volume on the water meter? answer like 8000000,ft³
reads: 67950.15,ft³
